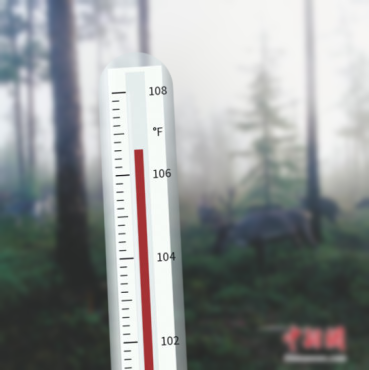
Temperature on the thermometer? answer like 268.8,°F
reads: 106.6,°F
